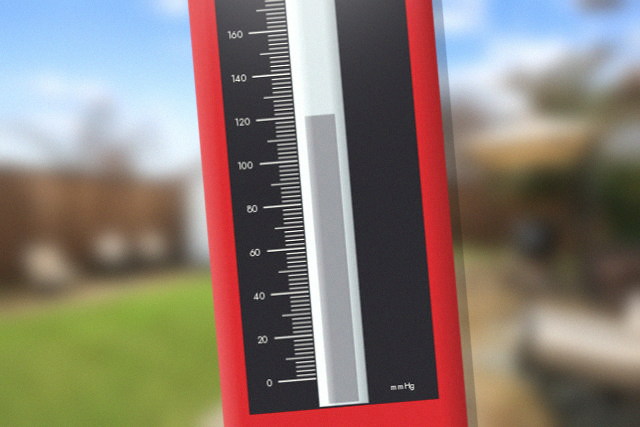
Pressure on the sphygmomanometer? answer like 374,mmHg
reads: 120,mmHg
